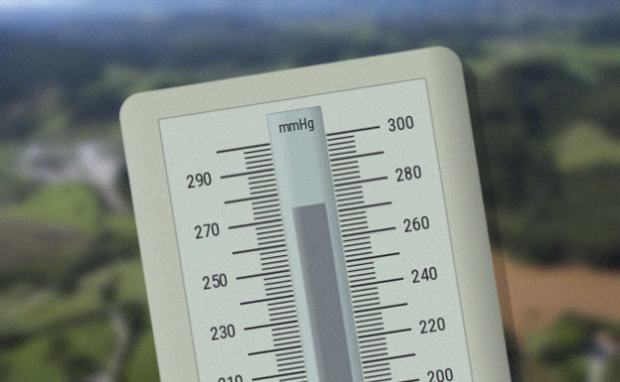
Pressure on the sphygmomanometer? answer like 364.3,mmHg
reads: 274,mmHg
